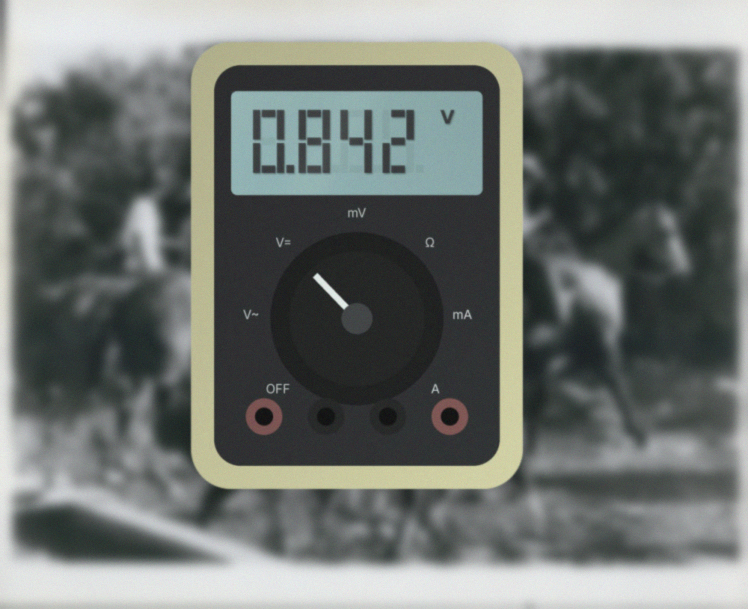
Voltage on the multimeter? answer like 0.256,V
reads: 0.842,V
